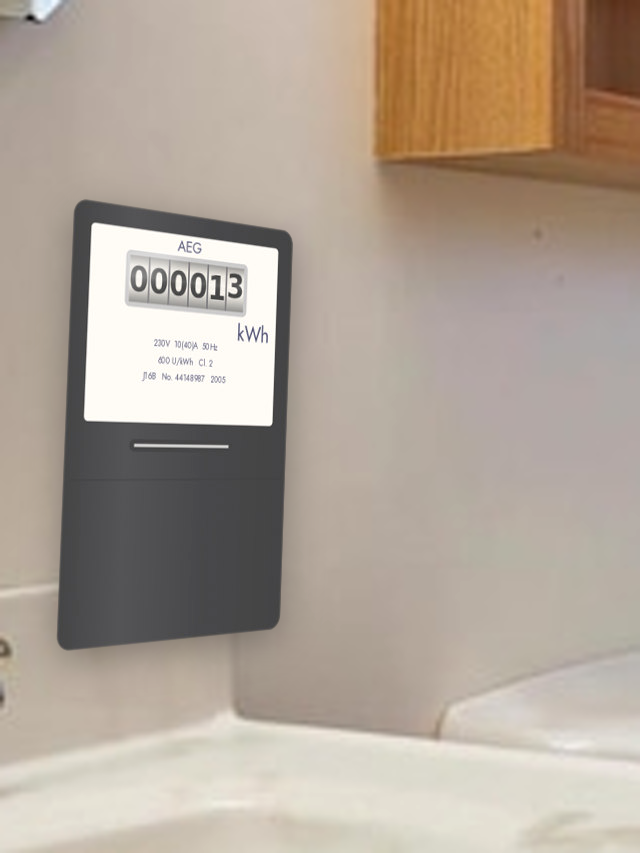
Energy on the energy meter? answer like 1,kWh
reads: 13,kWh
